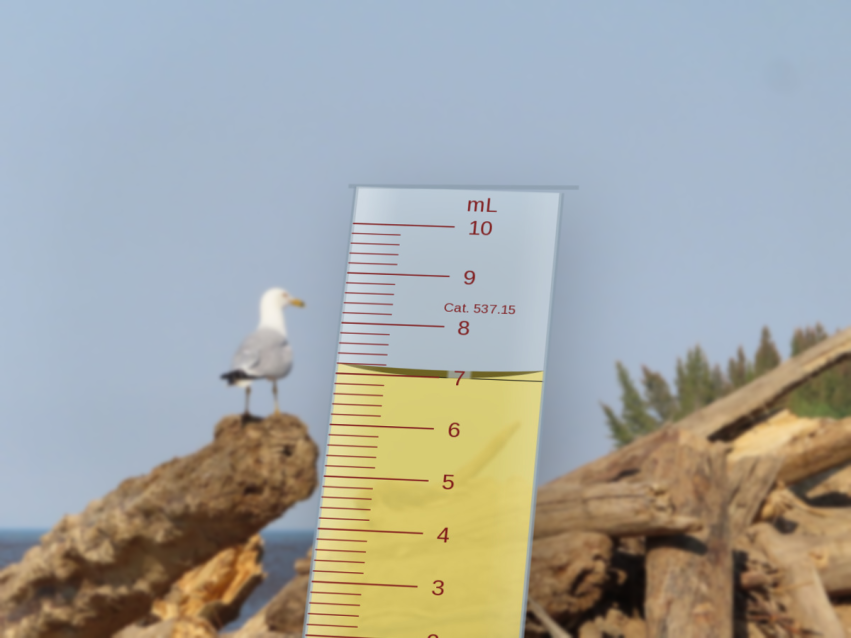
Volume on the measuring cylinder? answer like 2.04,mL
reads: 7,mL
